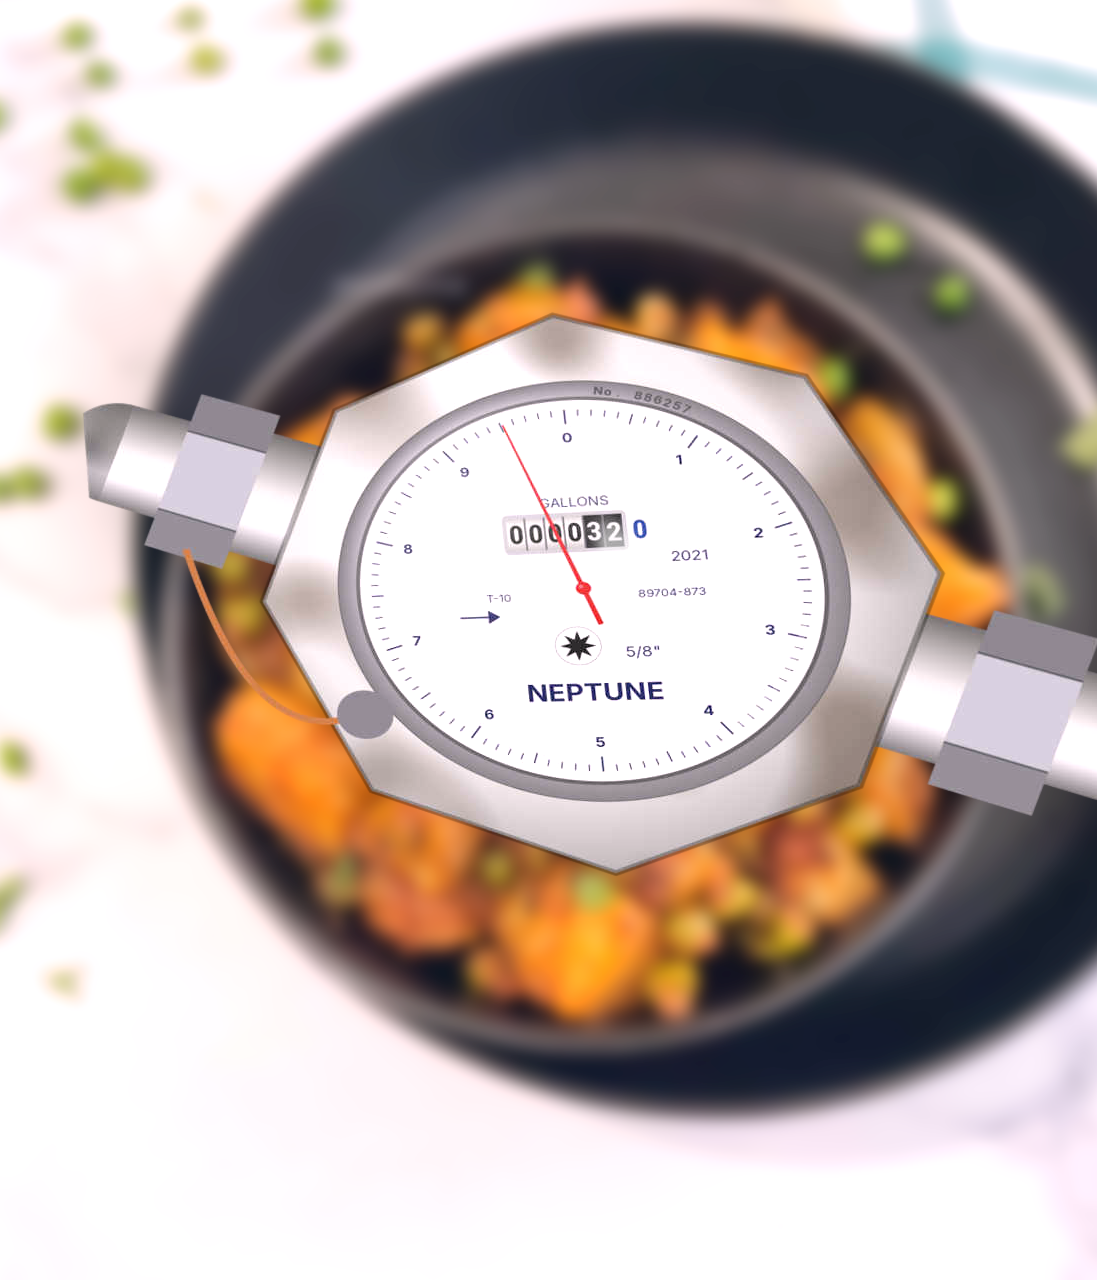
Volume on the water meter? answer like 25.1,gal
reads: 319.5,gal
